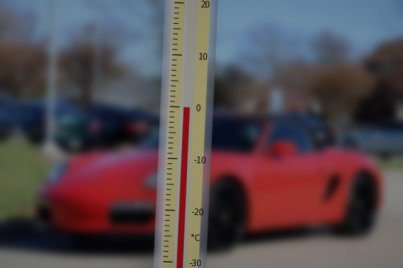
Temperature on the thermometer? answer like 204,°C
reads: 0,°C
